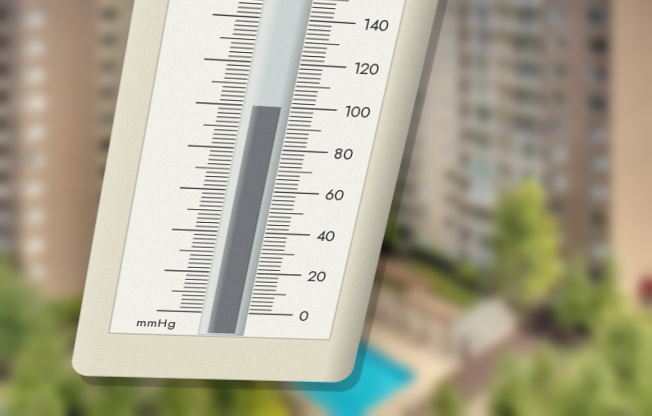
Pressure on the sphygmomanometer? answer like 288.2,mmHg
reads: 100,mmHg
